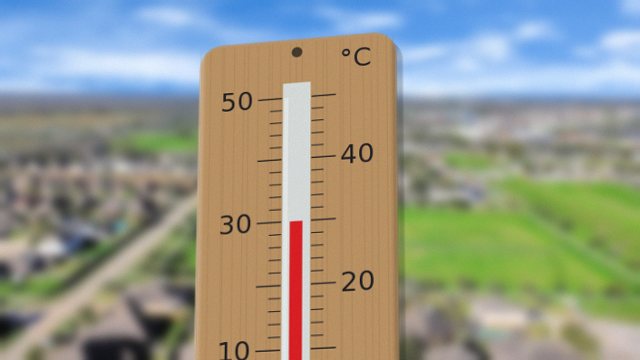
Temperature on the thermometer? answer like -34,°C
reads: 30,°C
